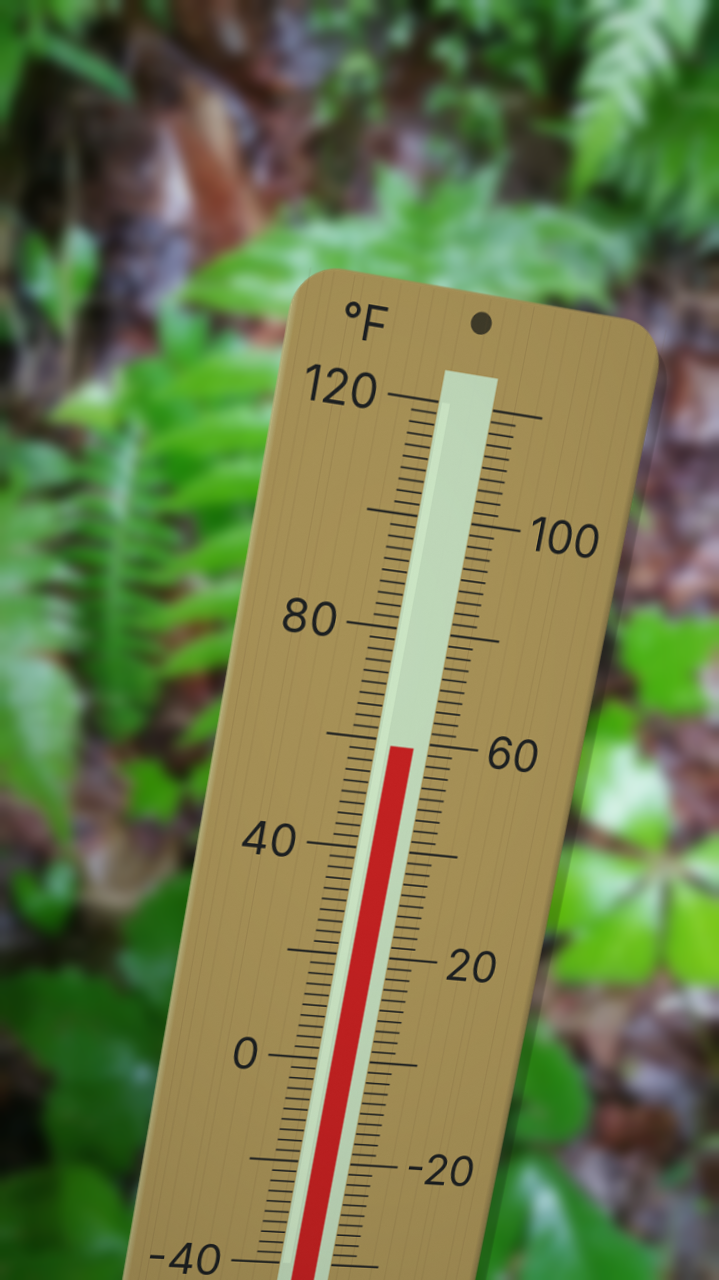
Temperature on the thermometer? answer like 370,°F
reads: 59,°F
